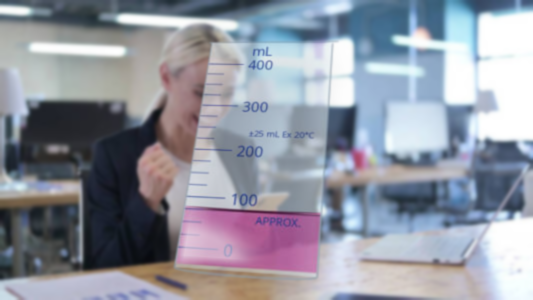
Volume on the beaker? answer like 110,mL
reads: 75,mL
